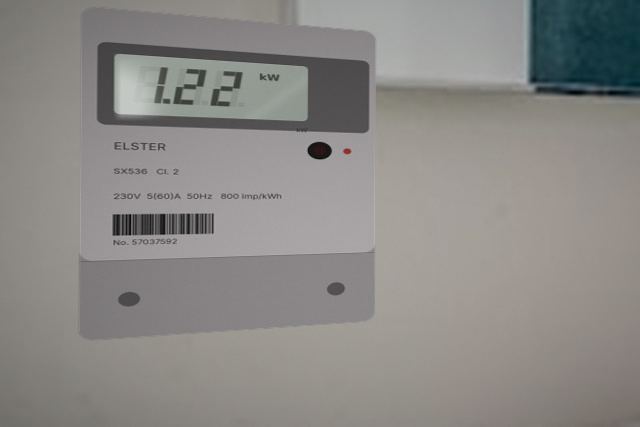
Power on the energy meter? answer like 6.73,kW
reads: 1.22,kW
